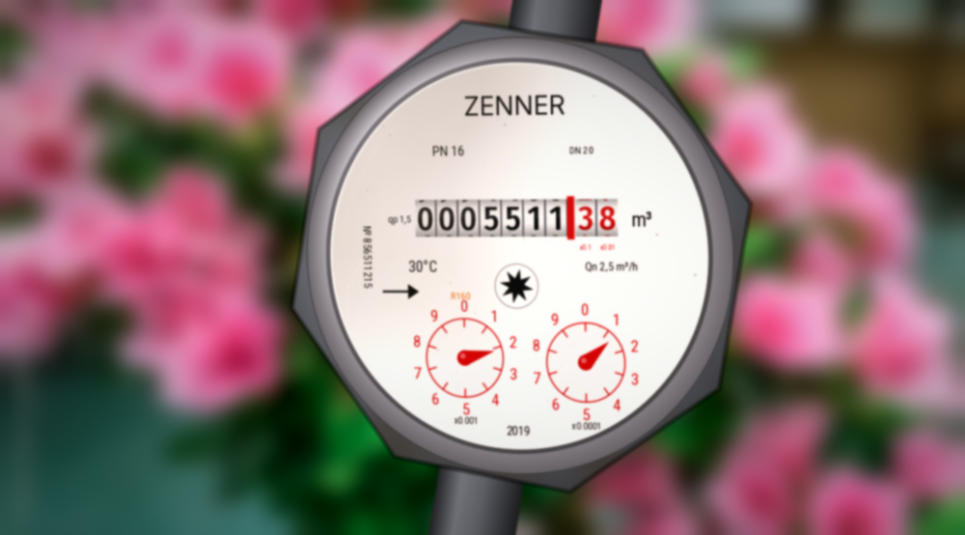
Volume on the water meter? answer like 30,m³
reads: 5511.3821,m³
